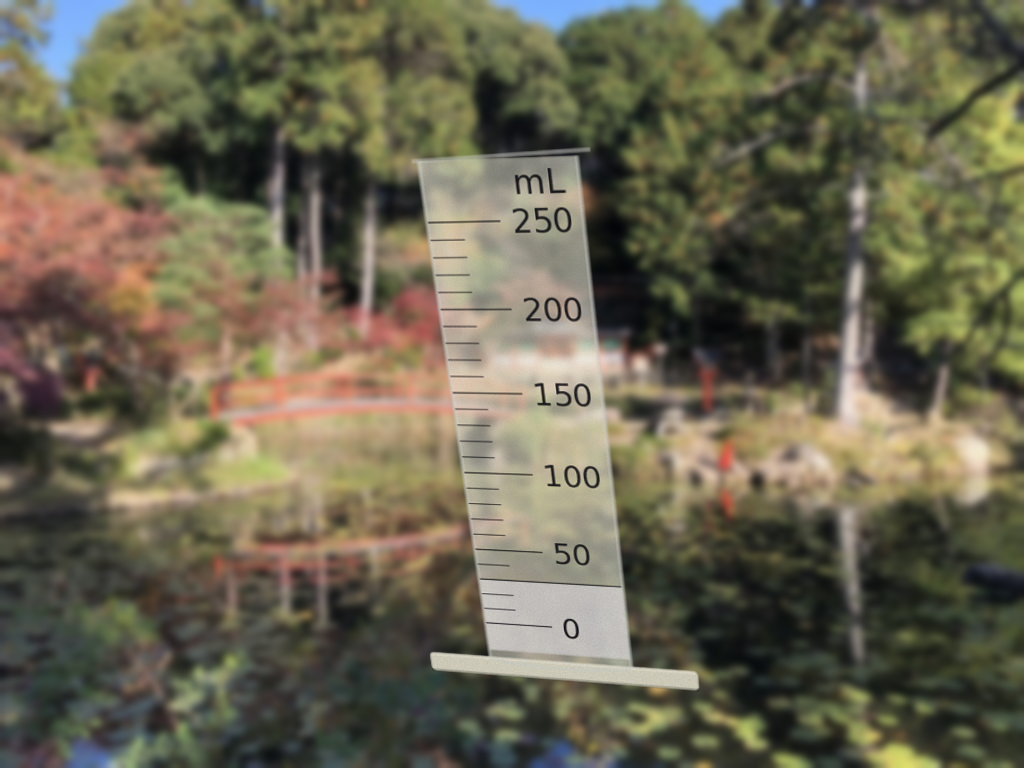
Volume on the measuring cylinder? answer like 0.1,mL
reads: 30,mL
